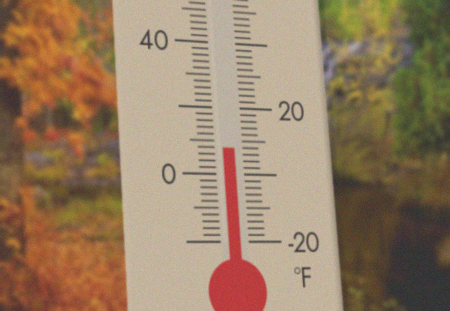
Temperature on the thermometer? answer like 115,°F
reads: 8,°F
